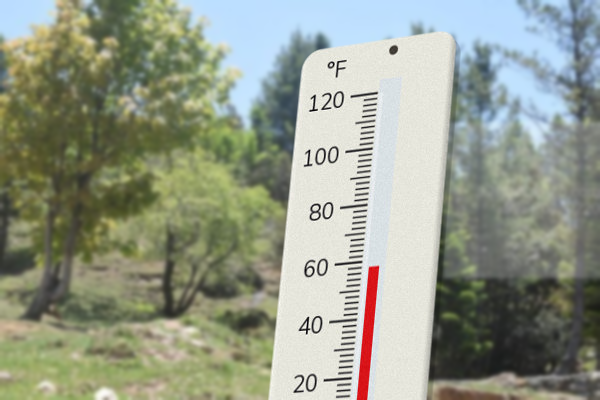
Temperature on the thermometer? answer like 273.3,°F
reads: 58,°F
